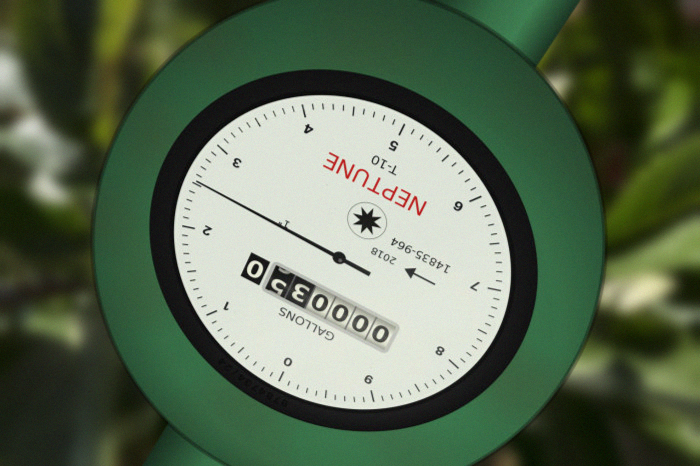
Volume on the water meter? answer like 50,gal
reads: 352.5,gal
